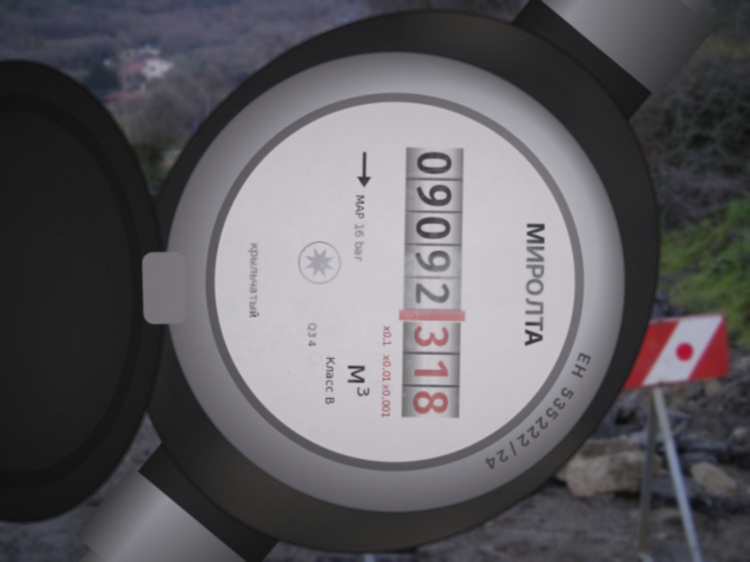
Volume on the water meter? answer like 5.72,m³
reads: 9092.318,m³
